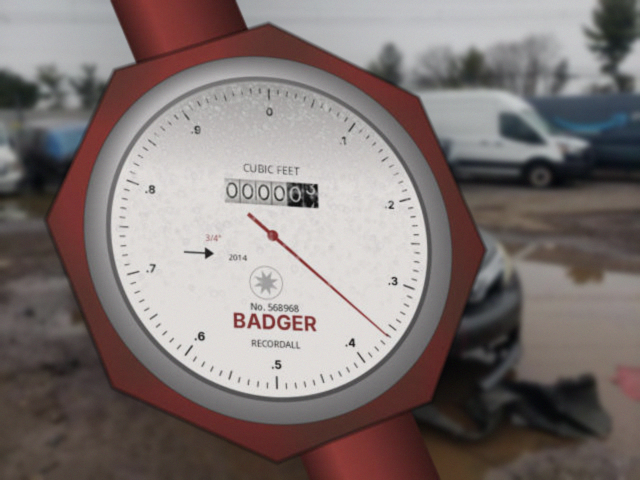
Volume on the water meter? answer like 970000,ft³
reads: 3.36,ft³
